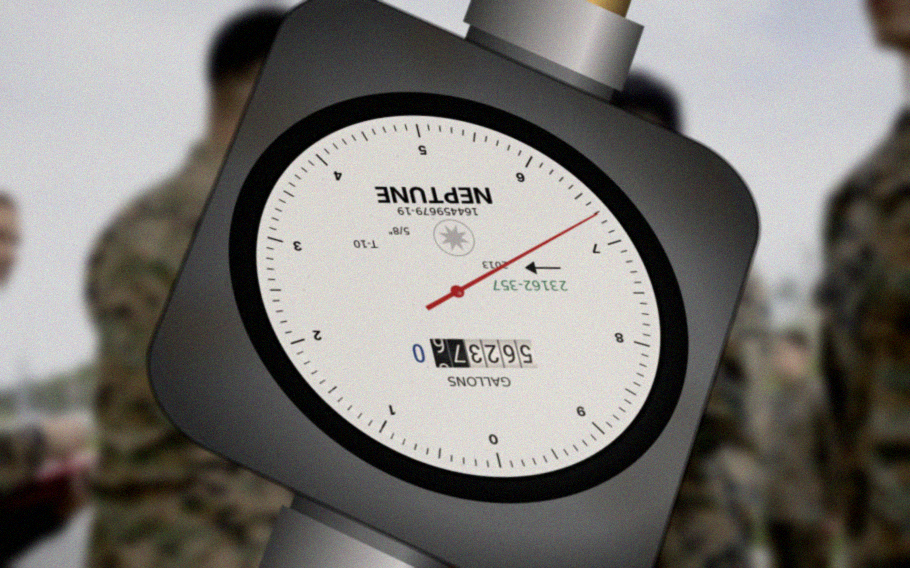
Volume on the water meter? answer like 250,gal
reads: 5623756.7,gal
